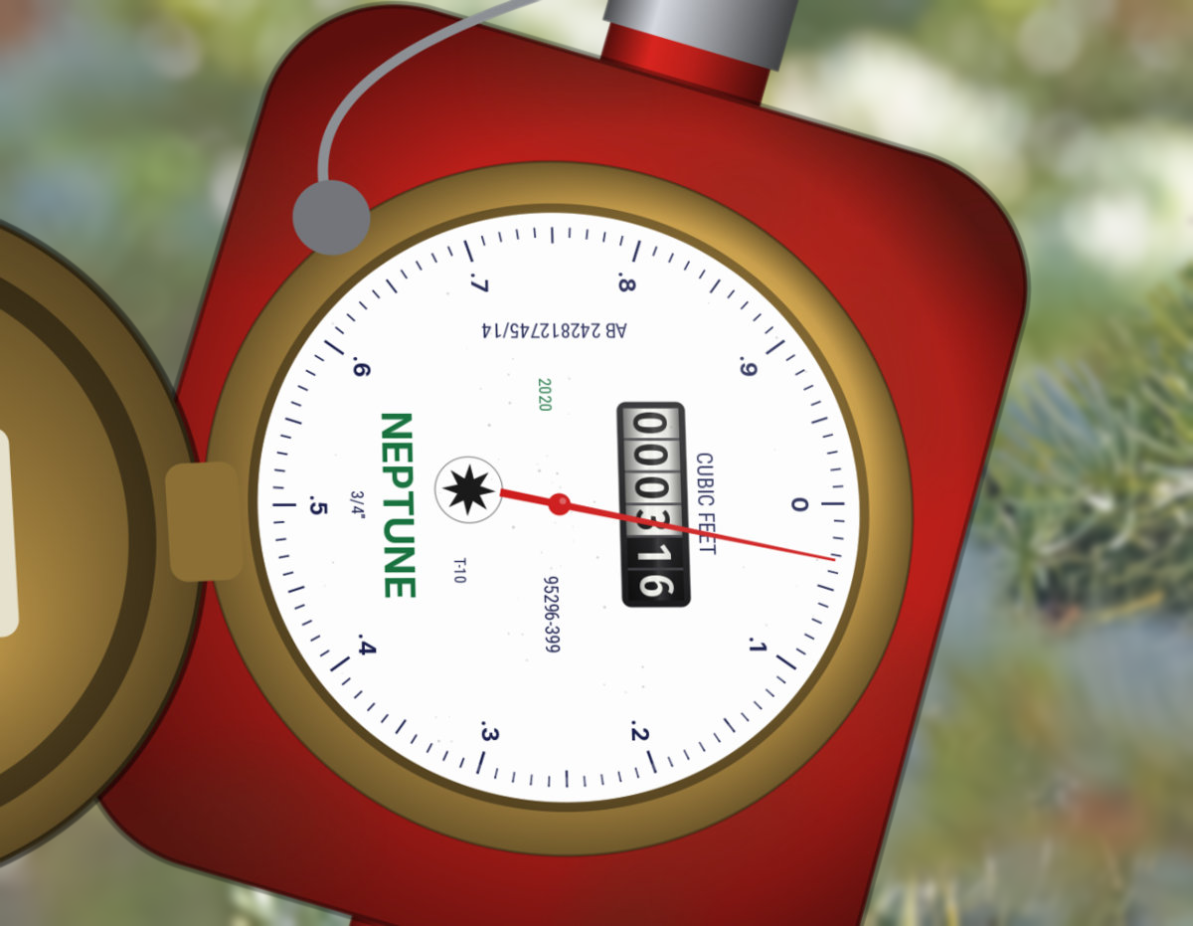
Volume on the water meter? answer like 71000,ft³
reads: 316.03,ft³
